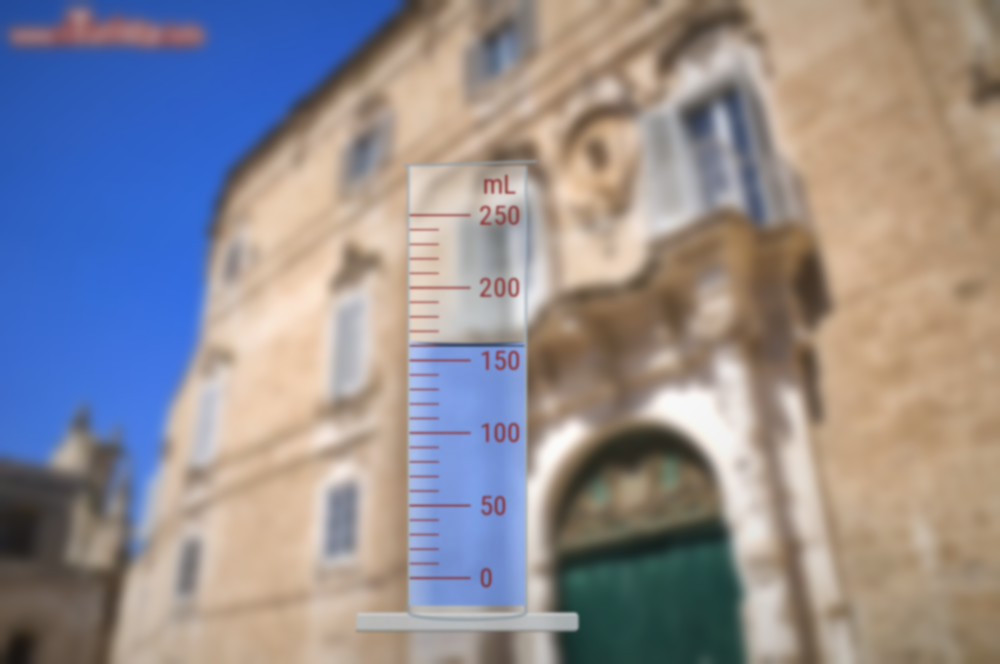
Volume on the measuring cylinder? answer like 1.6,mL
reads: 160,mL
